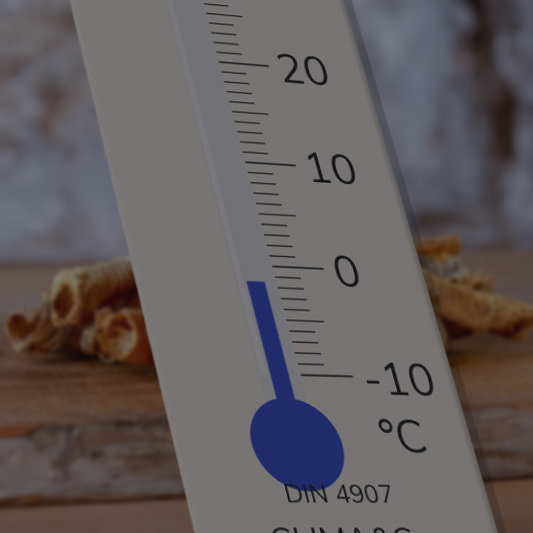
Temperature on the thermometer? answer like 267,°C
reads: -1.5,°C
